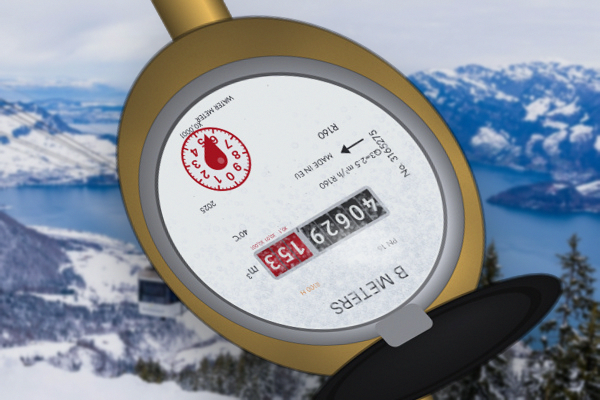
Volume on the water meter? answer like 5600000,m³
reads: 40629.1535,m³
